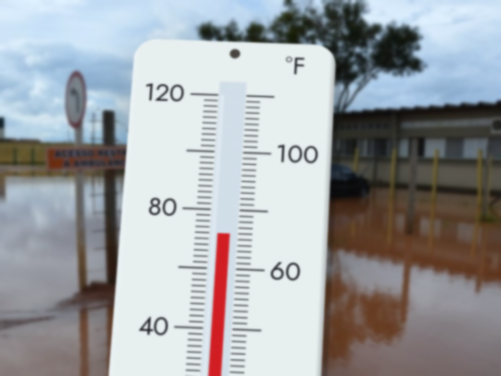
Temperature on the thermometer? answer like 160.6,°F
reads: 72,°F
